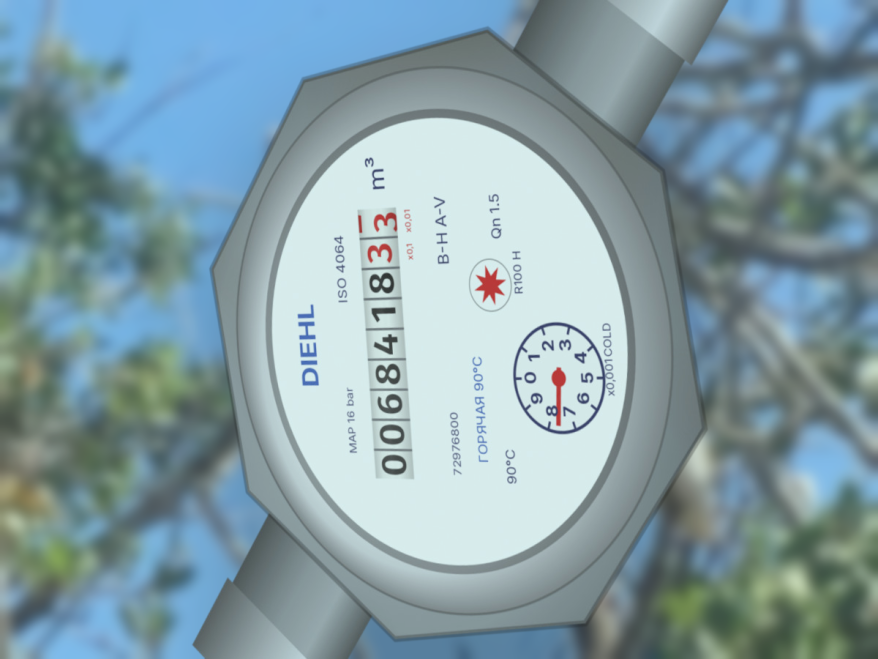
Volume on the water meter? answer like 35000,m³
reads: 68418.327,m³
